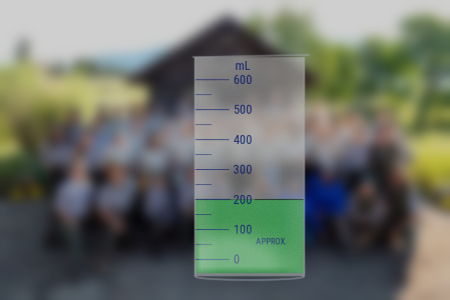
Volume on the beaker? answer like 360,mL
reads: 200,mL
